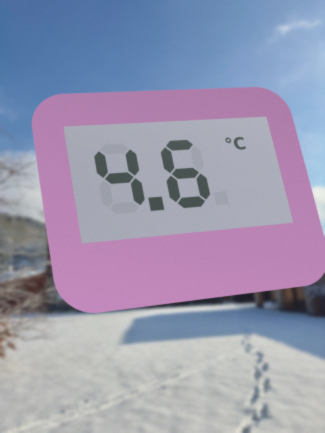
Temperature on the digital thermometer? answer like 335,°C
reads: 4.6,°C
